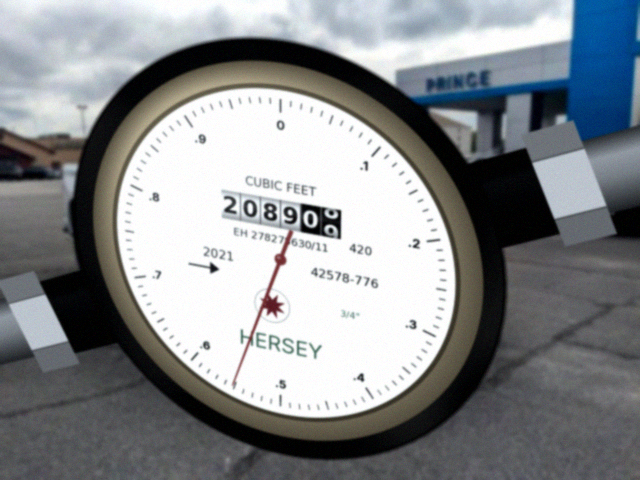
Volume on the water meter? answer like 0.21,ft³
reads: 208908.55,ft³
